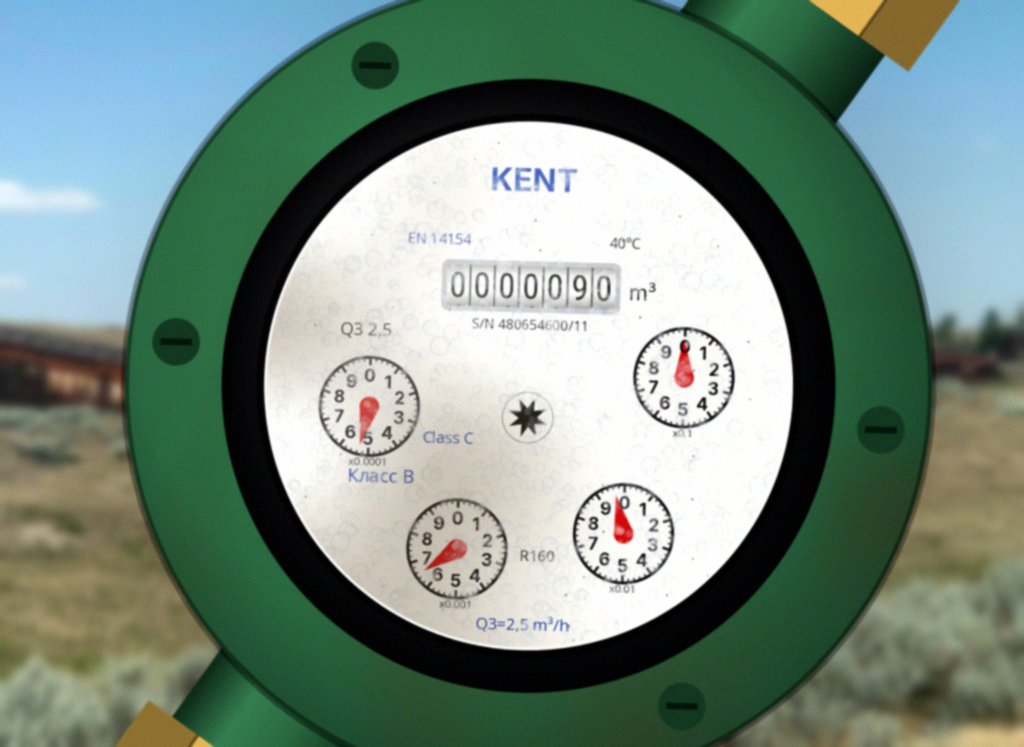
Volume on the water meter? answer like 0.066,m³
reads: 89.9965,m³
